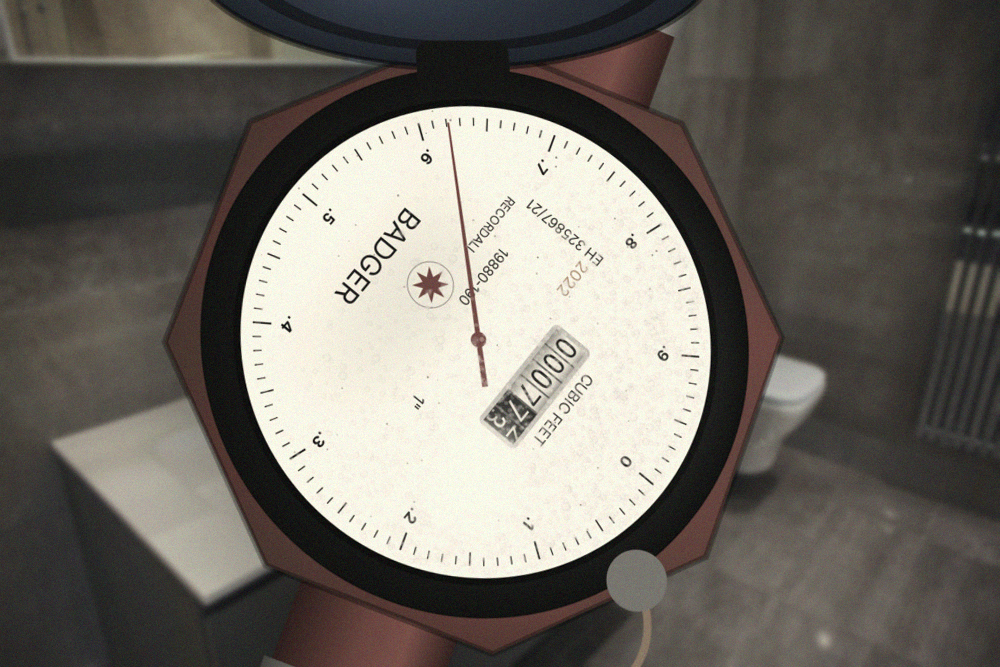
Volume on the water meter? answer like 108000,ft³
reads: 772.62,ft³
